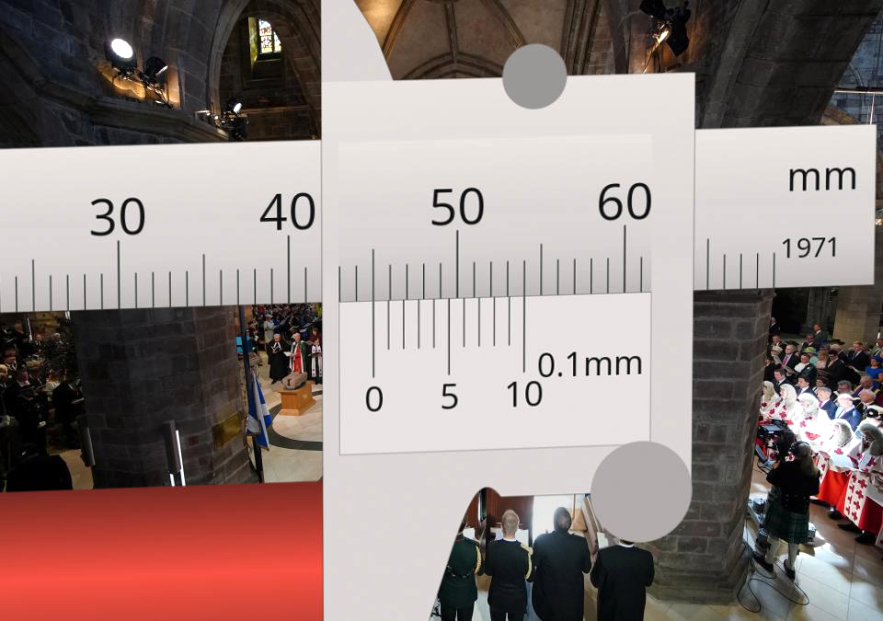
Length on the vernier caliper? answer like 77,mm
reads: 45.0,mm
